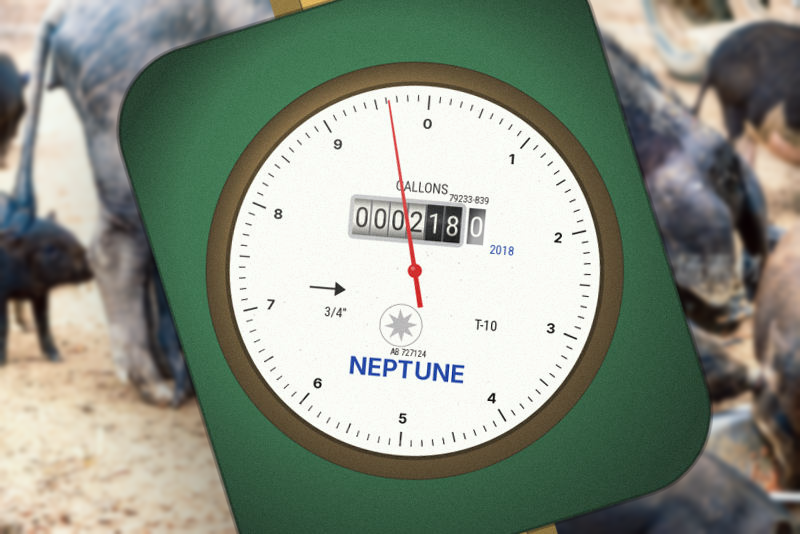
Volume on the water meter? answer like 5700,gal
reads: 2179.6,gal
